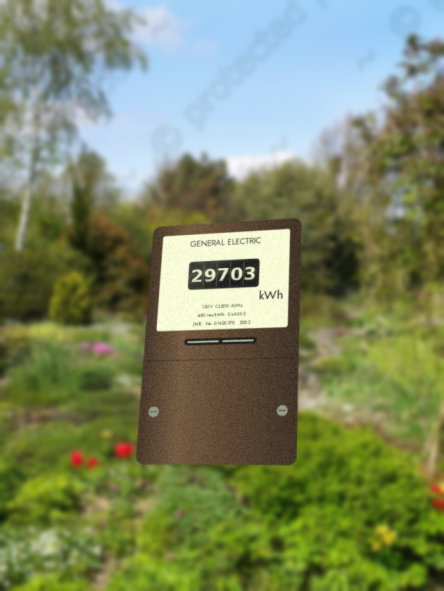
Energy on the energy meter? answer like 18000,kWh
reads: 29703,kWh
